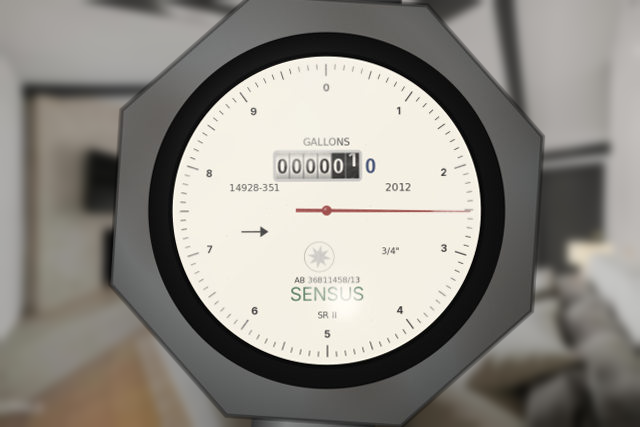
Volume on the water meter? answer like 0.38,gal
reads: 12.5,gal
